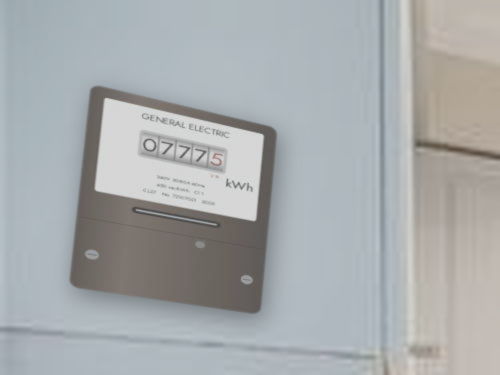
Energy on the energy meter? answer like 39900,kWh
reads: 777.5,kWh
